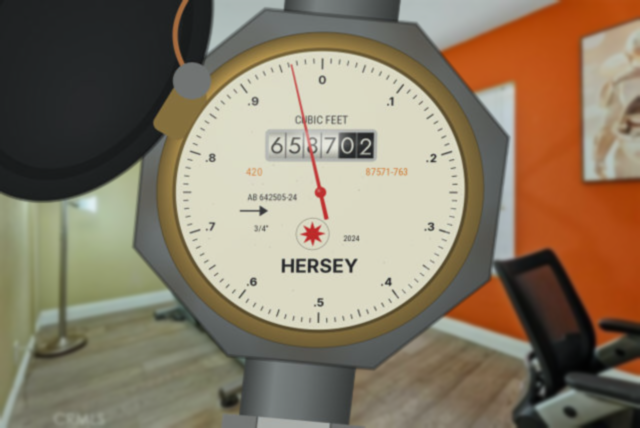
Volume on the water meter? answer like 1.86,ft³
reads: 658701.96,ft³
